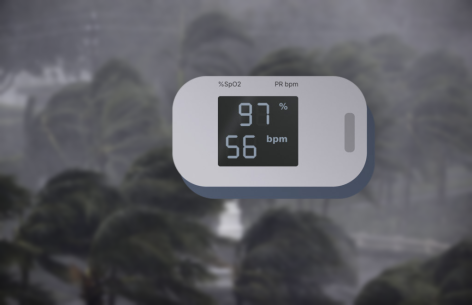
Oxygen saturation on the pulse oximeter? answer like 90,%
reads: 97,%
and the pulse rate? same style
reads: 56,bpm
